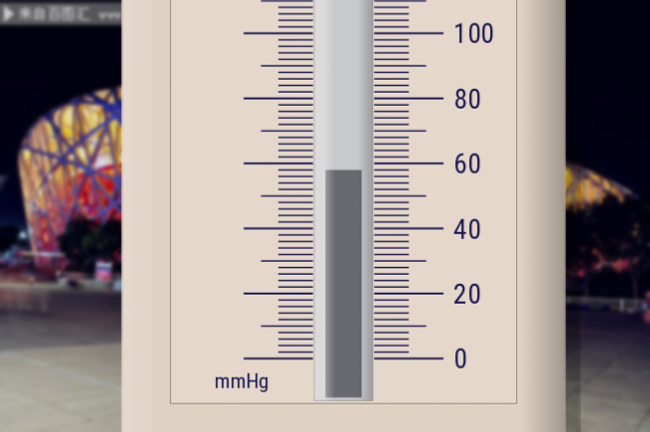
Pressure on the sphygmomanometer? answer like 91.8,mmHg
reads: 58,mmHg
